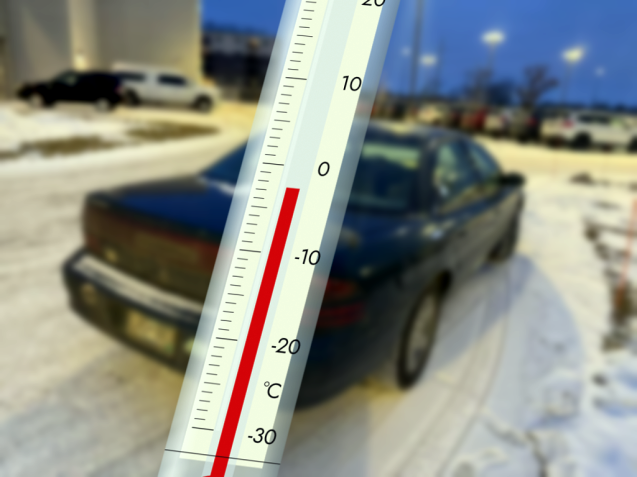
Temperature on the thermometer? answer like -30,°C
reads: -2.5,°C
